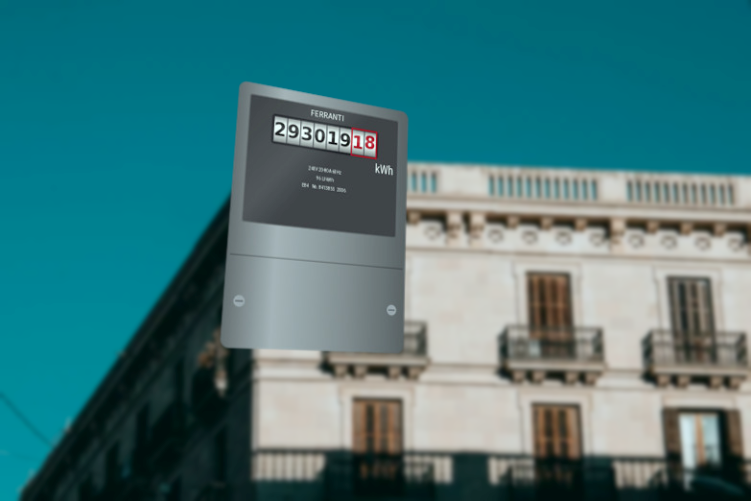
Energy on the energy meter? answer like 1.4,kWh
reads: 293019.18,kWh
